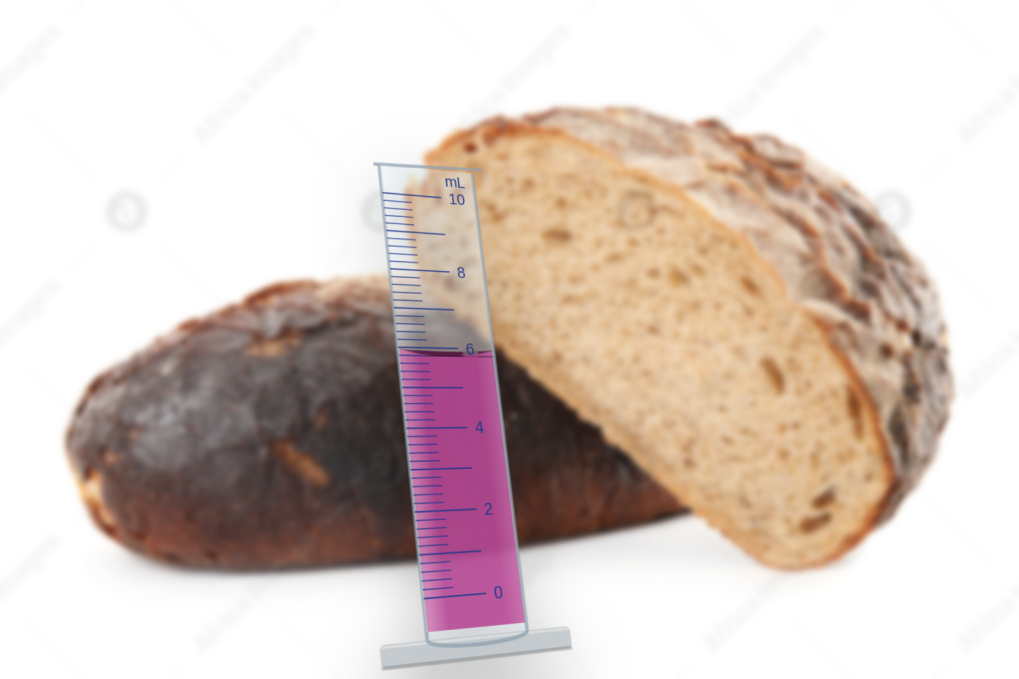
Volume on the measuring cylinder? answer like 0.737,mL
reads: 5.8,mL
